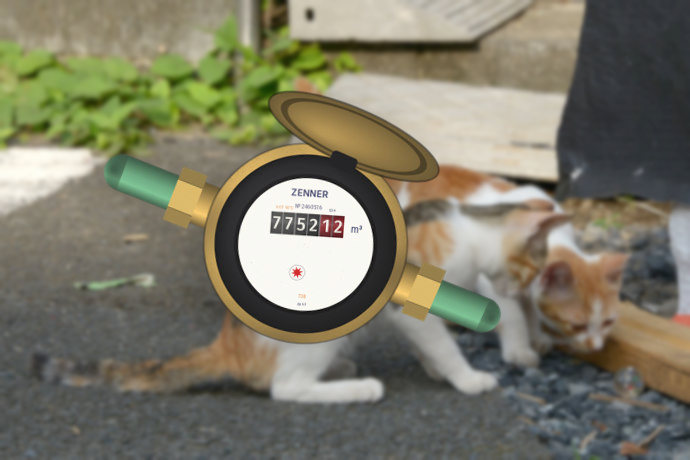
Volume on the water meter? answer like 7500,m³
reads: 7752.12,m³
